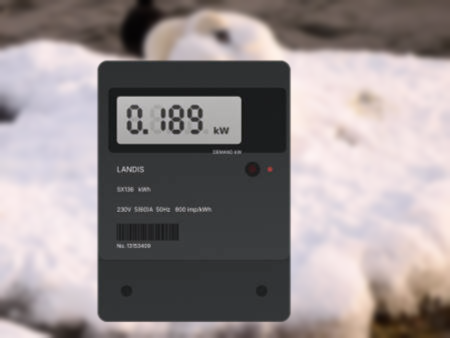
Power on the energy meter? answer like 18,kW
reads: 0.189,kW
